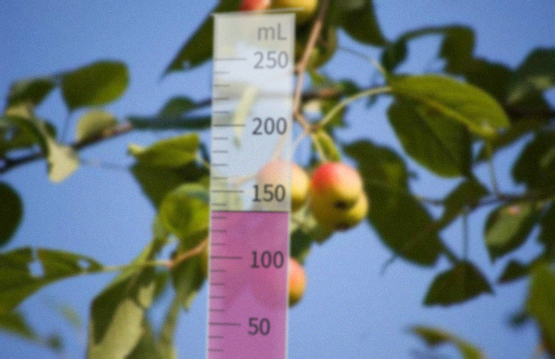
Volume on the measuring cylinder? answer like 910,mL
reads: 135,mL
